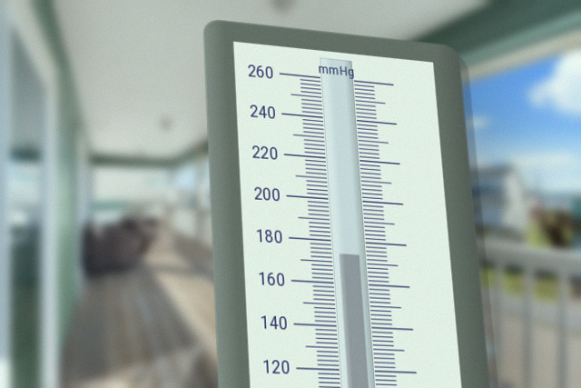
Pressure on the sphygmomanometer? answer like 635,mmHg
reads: 174,mmHg
